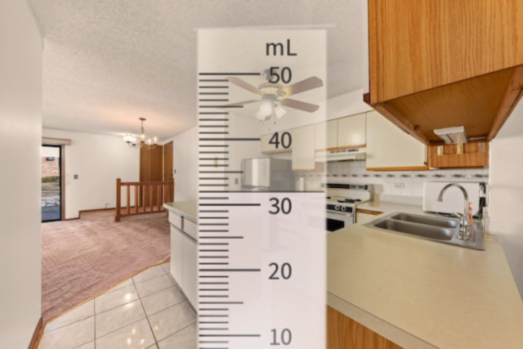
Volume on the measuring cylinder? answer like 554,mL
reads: 32,mL
